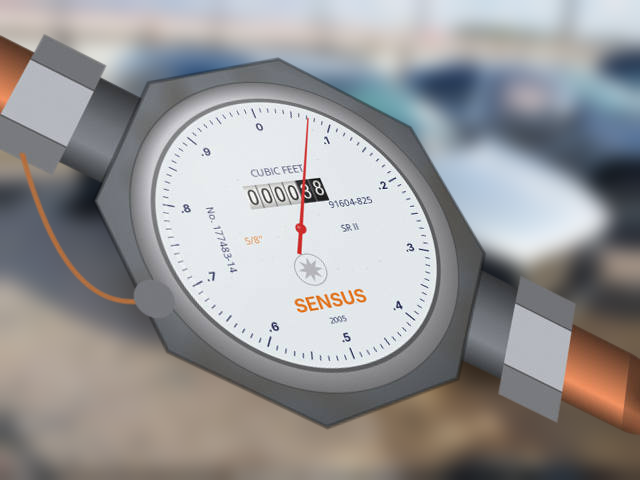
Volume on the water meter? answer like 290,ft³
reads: 38.07,ft³
